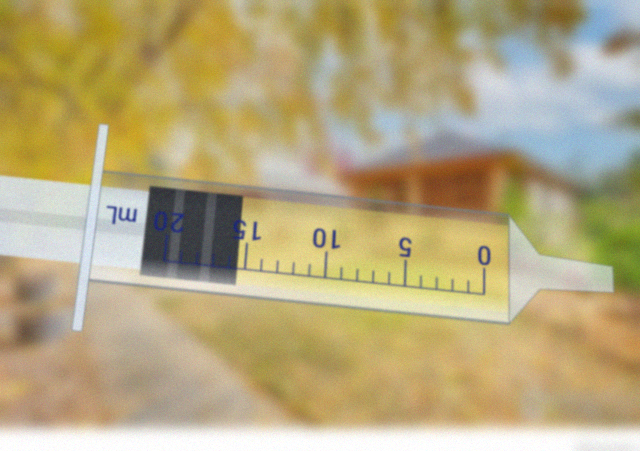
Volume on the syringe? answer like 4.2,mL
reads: 15.5,mL
